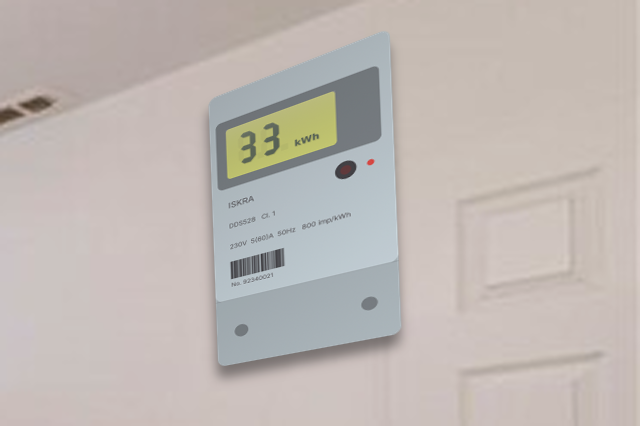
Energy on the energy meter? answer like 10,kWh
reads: 33,kWh
